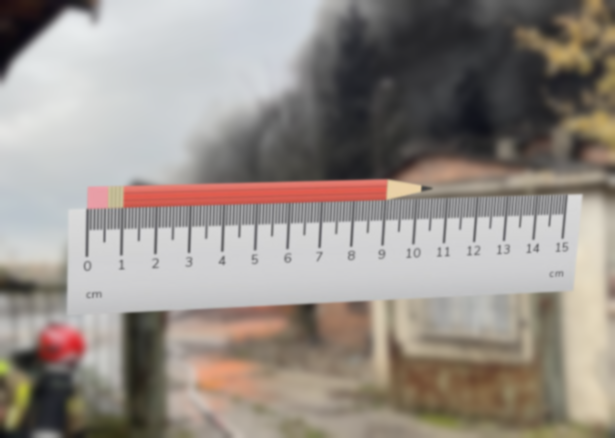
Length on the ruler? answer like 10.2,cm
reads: 10.5,cm
